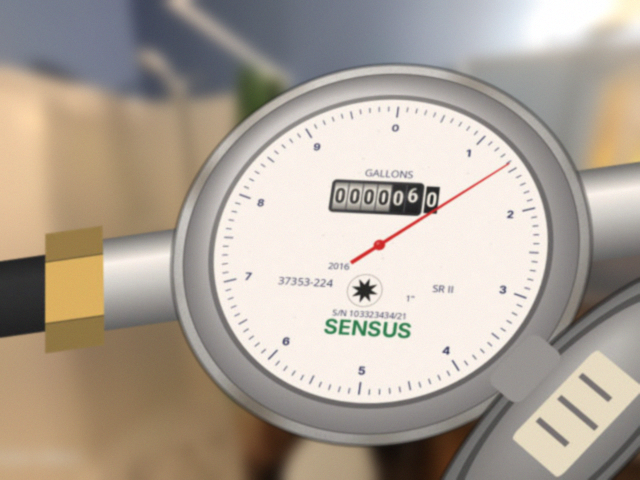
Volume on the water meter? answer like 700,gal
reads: 61.4,gal
